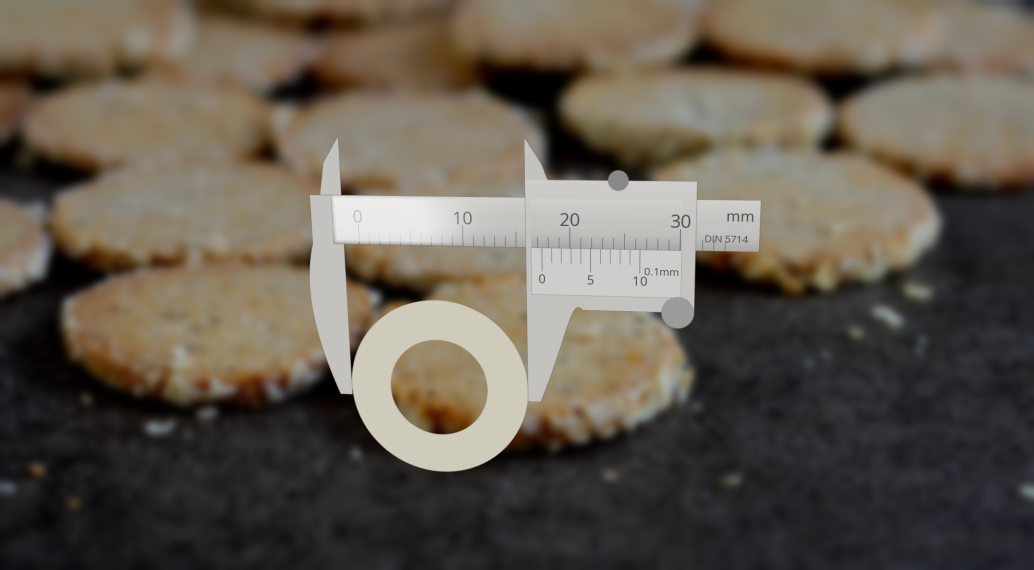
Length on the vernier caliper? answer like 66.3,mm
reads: 17.4,mm
